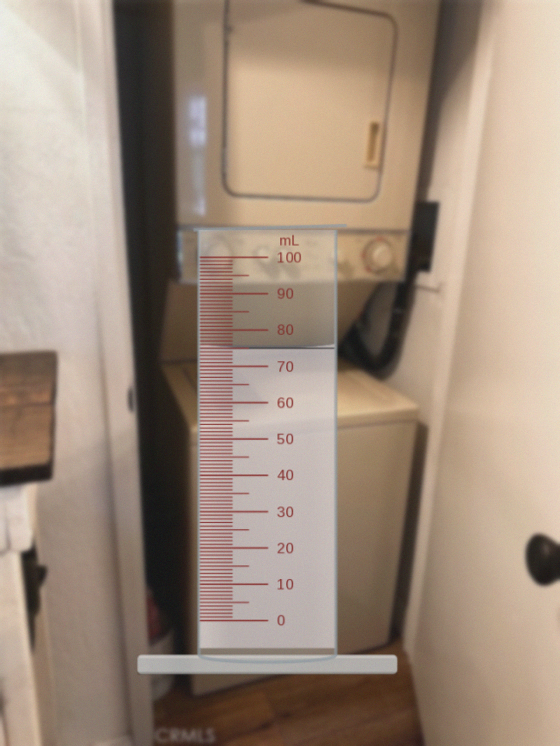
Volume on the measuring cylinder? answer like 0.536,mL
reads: 75,mL
